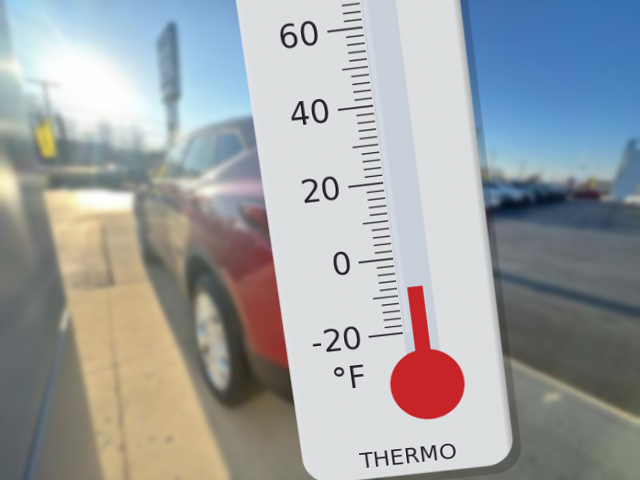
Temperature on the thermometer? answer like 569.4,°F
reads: -8,°F
